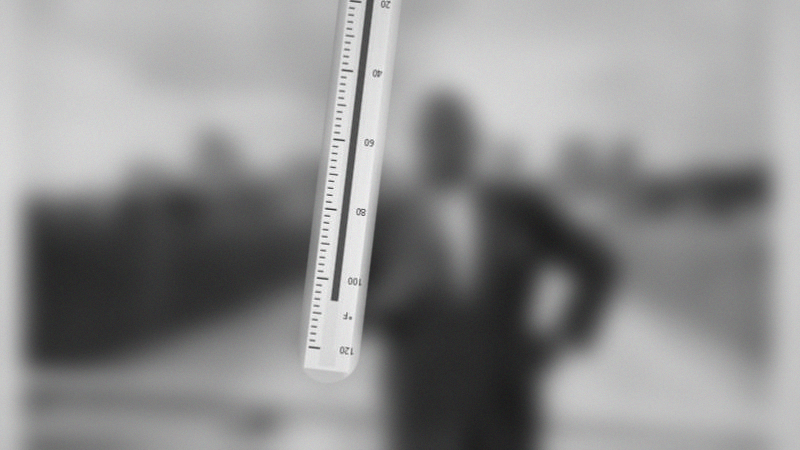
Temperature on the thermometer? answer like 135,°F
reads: 106,°F
